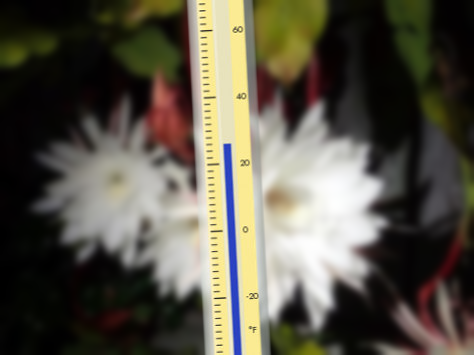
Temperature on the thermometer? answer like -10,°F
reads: 26,°F
